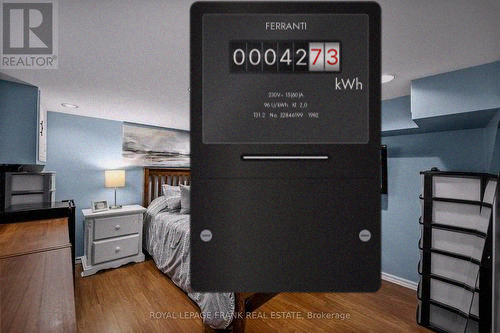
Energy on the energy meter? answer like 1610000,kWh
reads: 42.73,kWh
